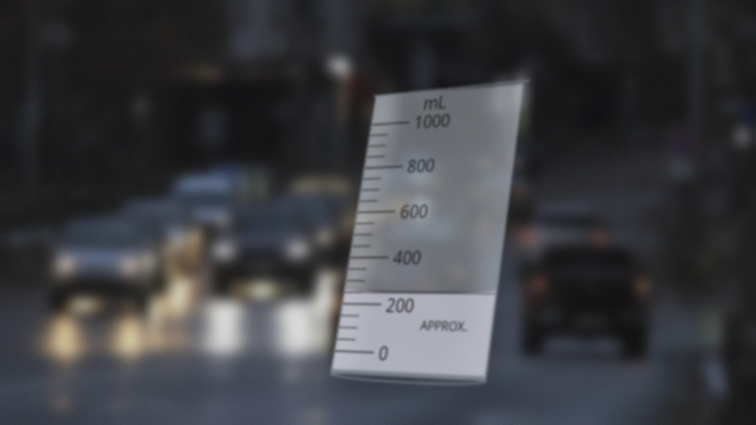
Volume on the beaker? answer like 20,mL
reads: 250,mL
